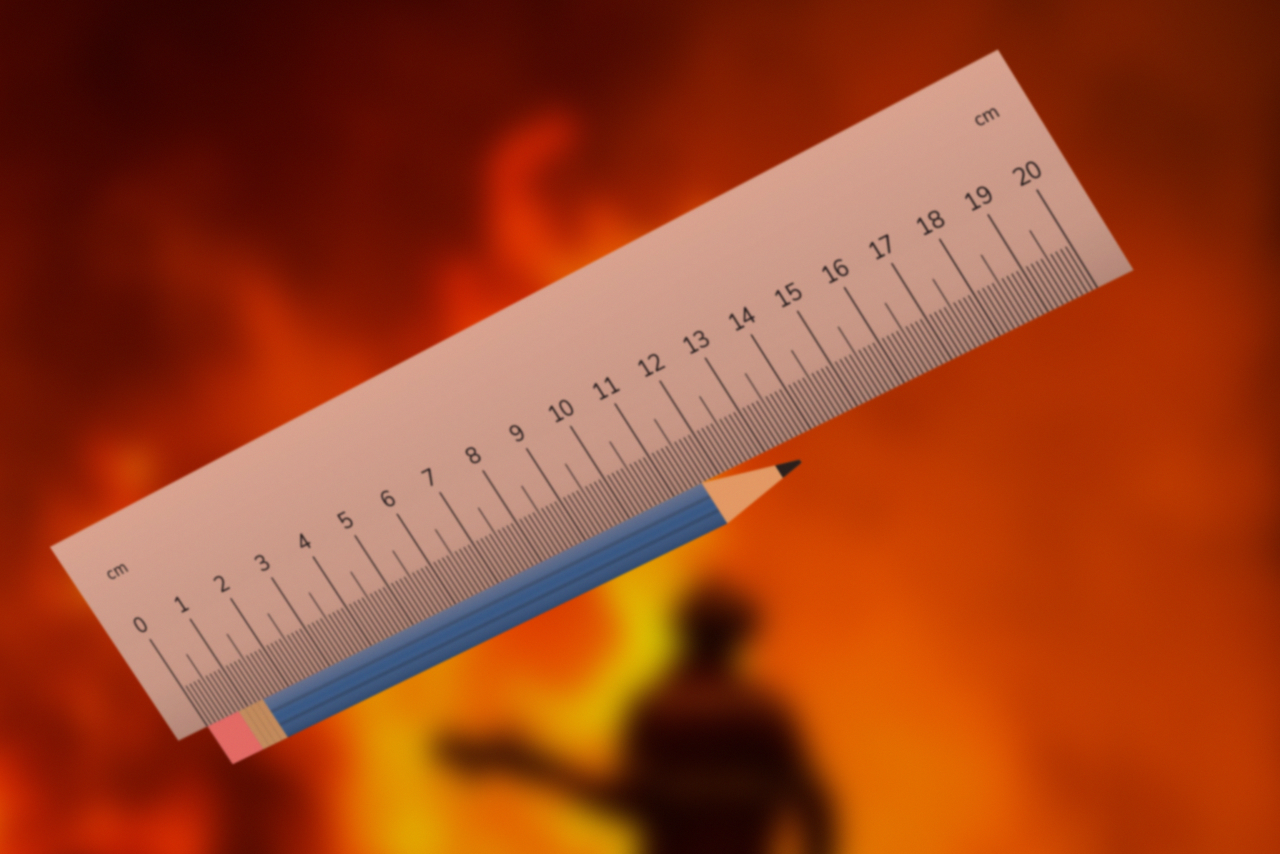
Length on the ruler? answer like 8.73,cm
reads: 13.5,cm
